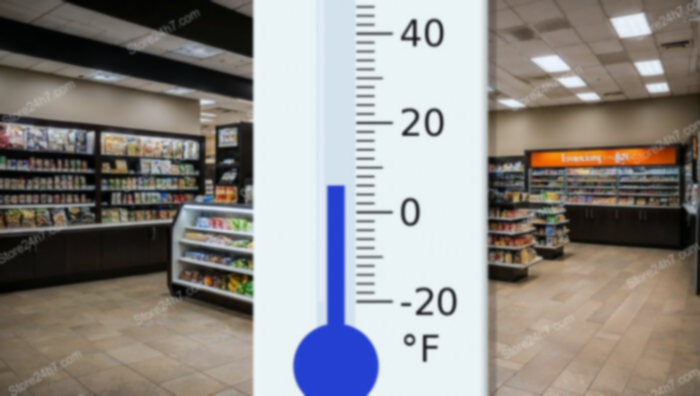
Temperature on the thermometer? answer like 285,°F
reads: 6,°F
